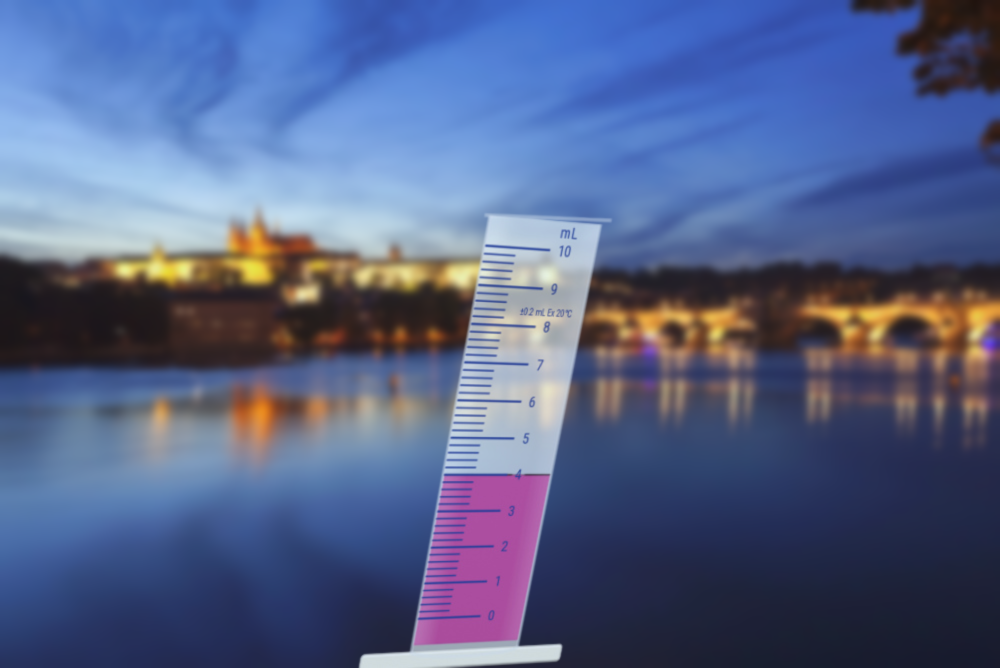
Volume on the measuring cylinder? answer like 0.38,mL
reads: 4,mL
